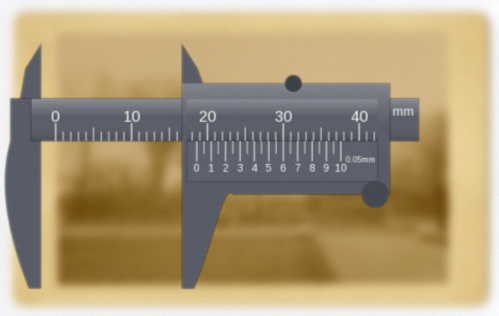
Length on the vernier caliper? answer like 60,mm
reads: 18.6,mm
